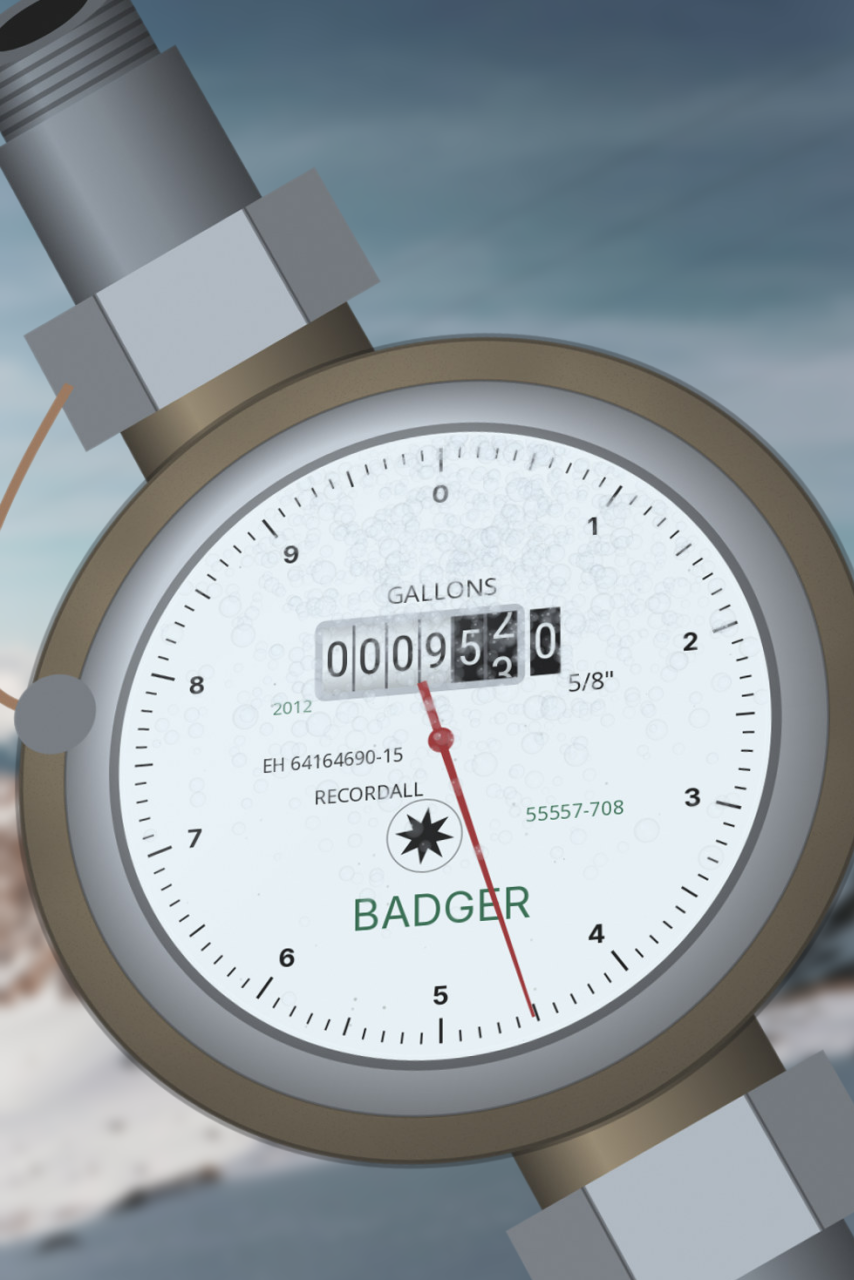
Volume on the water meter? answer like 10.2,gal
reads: 9524.5,gal
